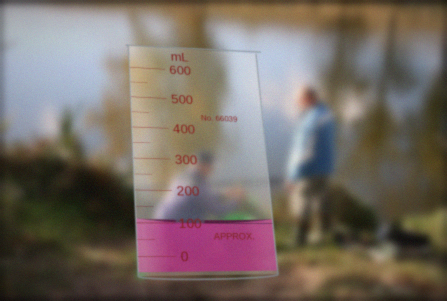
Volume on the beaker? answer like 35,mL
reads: 100,mL
